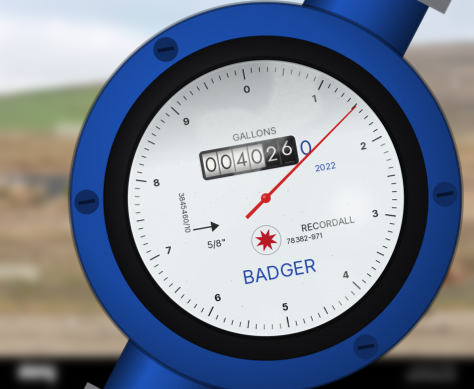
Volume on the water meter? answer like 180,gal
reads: 40261.5,gal
